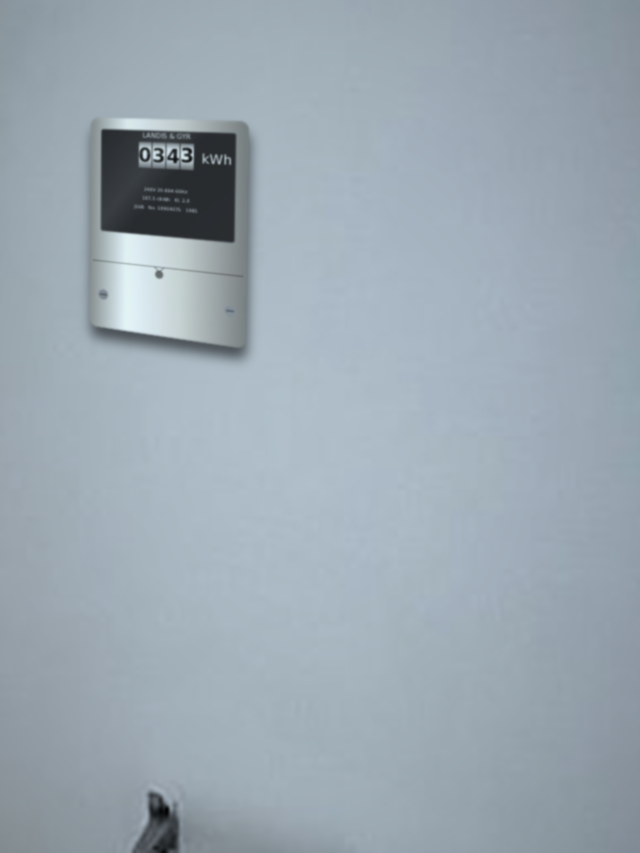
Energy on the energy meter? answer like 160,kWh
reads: 343,kWh
